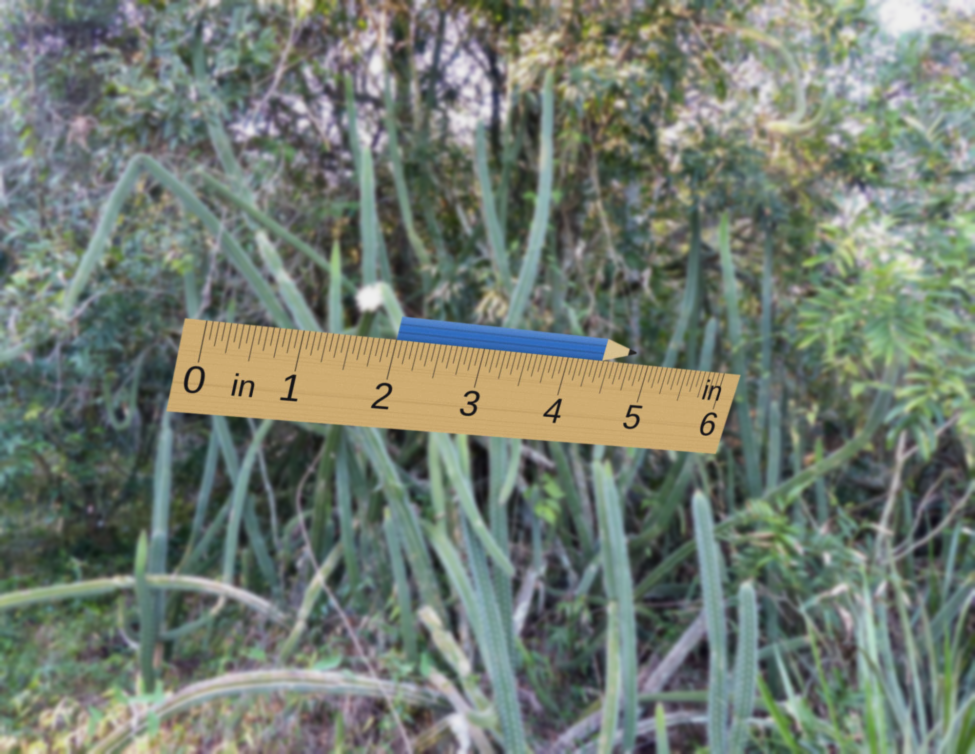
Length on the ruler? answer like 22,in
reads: 2.8125,in
